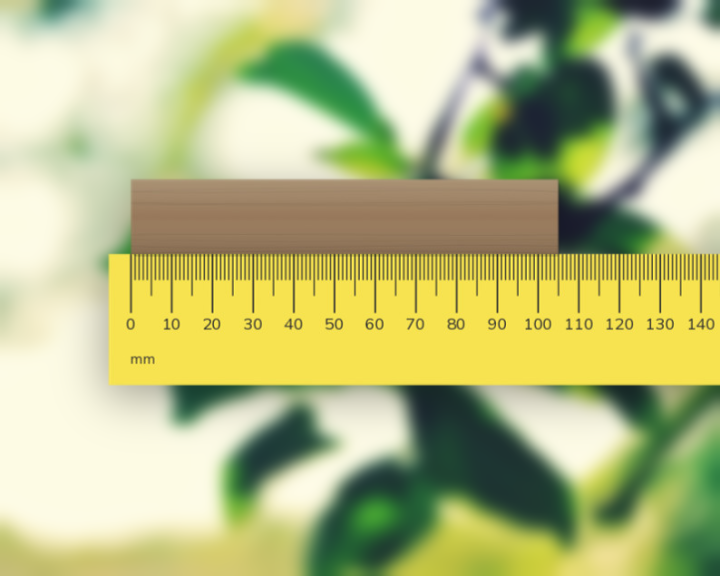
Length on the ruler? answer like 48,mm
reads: 105,mm
